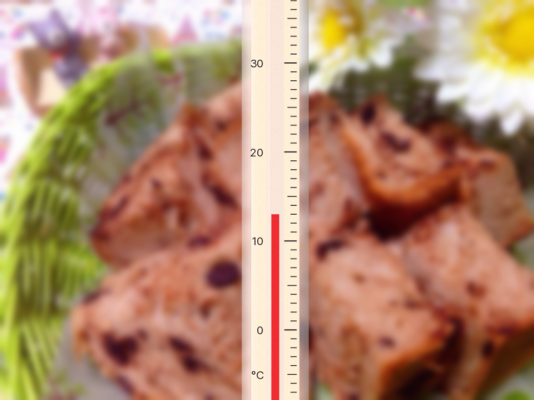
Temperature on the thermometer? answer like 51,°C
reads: 13,°C
